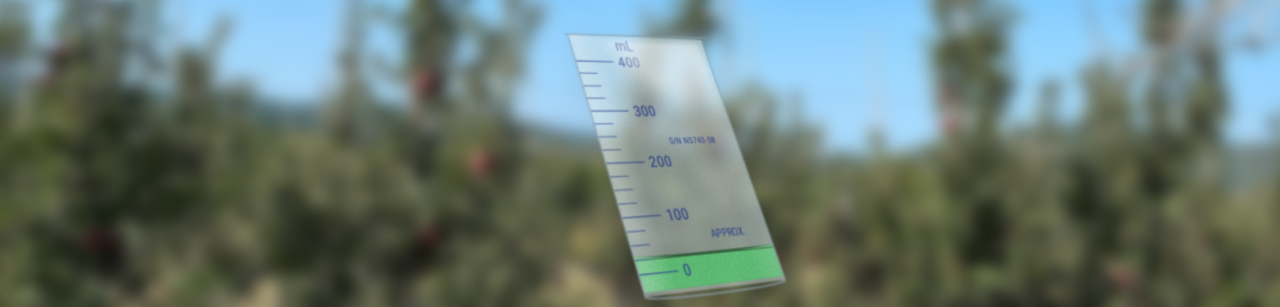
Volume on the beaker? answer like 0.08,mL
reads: 25,mL
